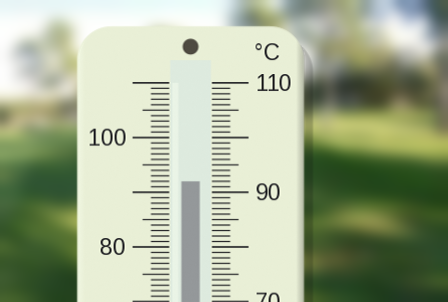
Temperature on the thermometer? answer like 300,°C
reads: 92,°C
